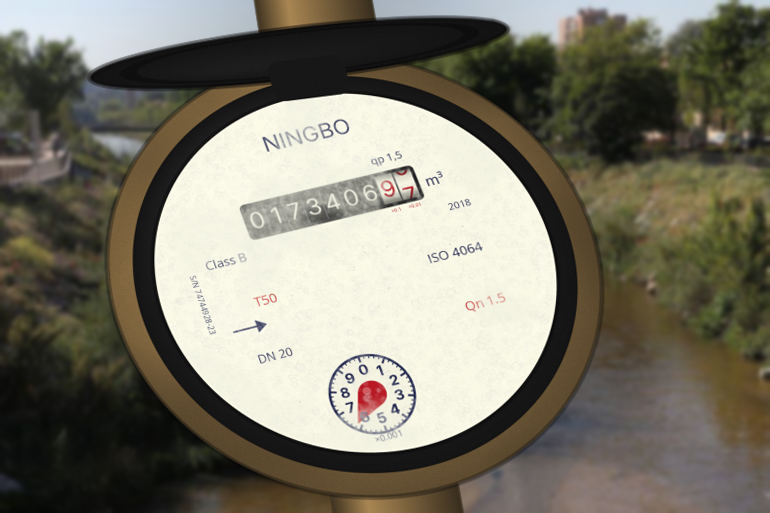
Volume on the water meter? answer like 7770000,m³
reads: 173406.966,m³
